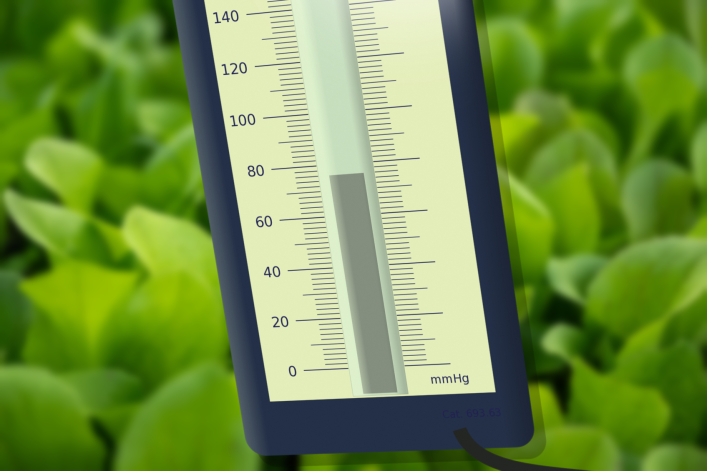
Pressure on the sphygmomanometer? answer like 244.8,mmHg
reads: 76,mmHg
